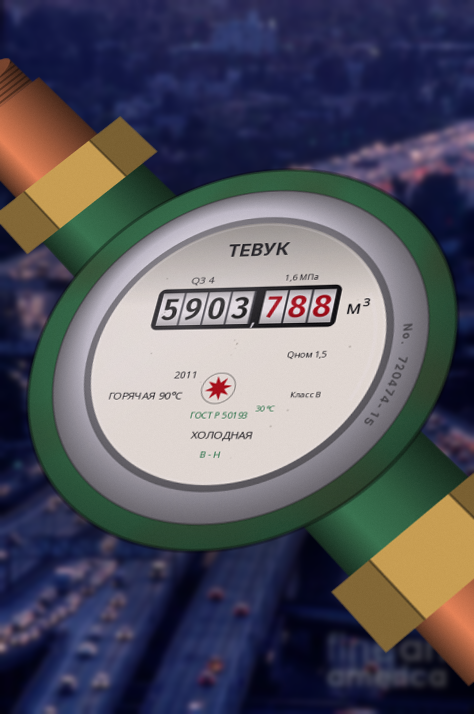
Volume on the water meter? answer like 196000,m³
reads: 5903.788,m³
